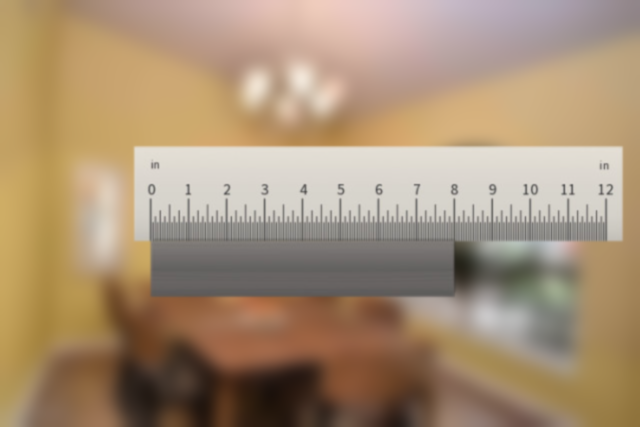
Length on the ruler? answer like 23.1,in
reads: 8,in
